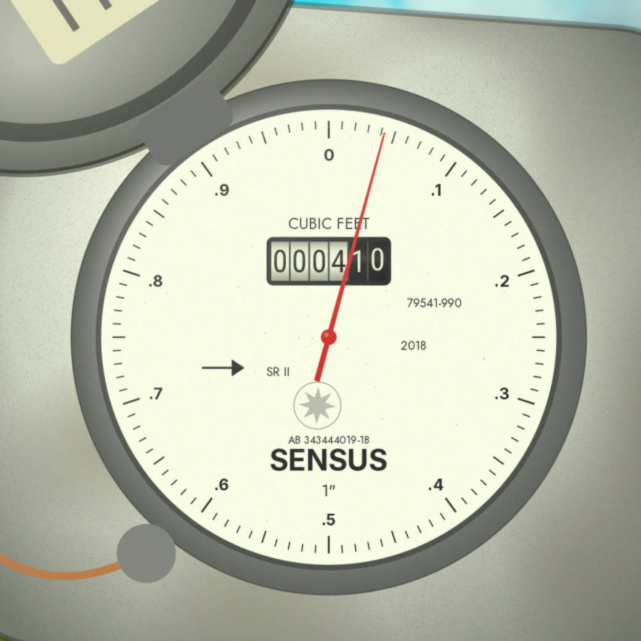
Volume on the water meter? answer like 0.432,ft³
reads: 410.04,ft³
